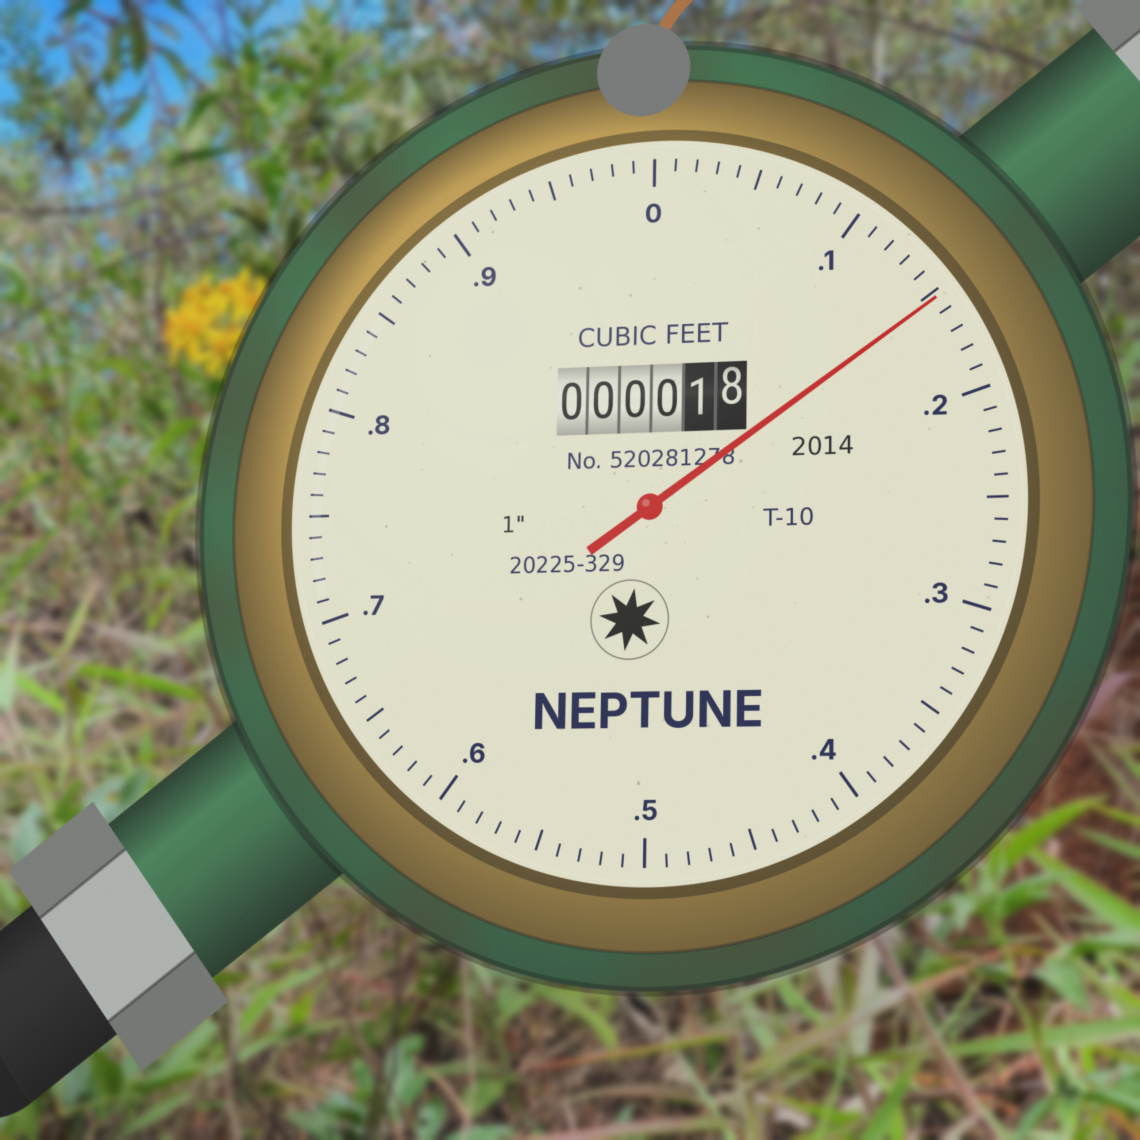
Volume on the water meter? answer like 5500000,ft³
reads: 18.15,ft³
